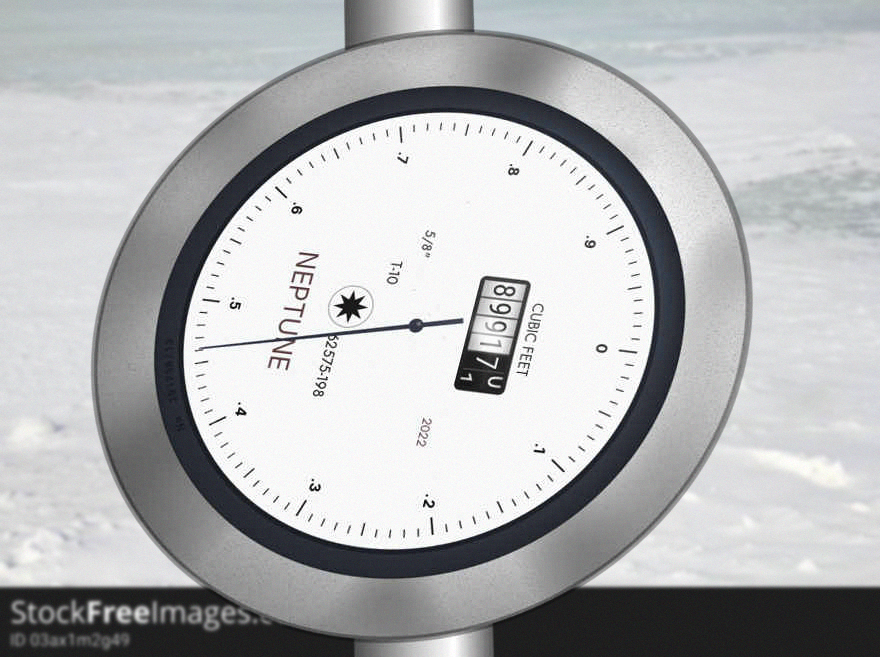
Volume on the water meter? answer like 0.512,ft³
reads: 899170.46,ft³
